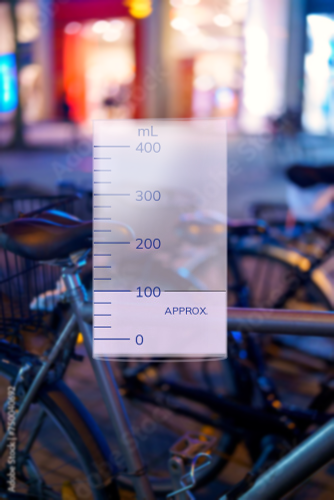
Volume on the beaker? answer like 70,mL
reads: 100,mL
